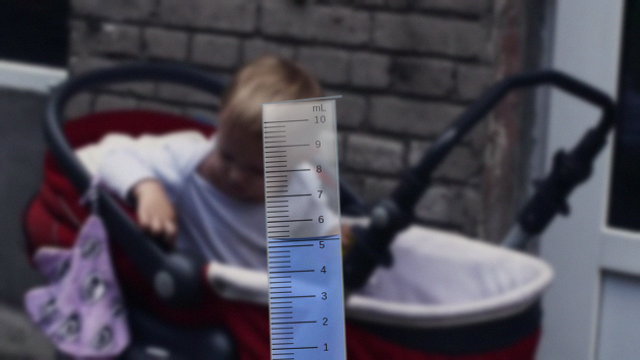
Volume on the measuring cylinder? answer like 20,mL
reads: 5.2,mL
